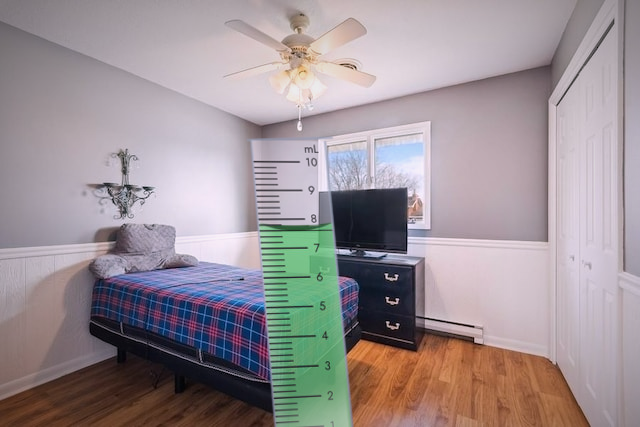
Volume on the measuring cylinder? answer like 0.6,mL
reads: 7.6,mL
